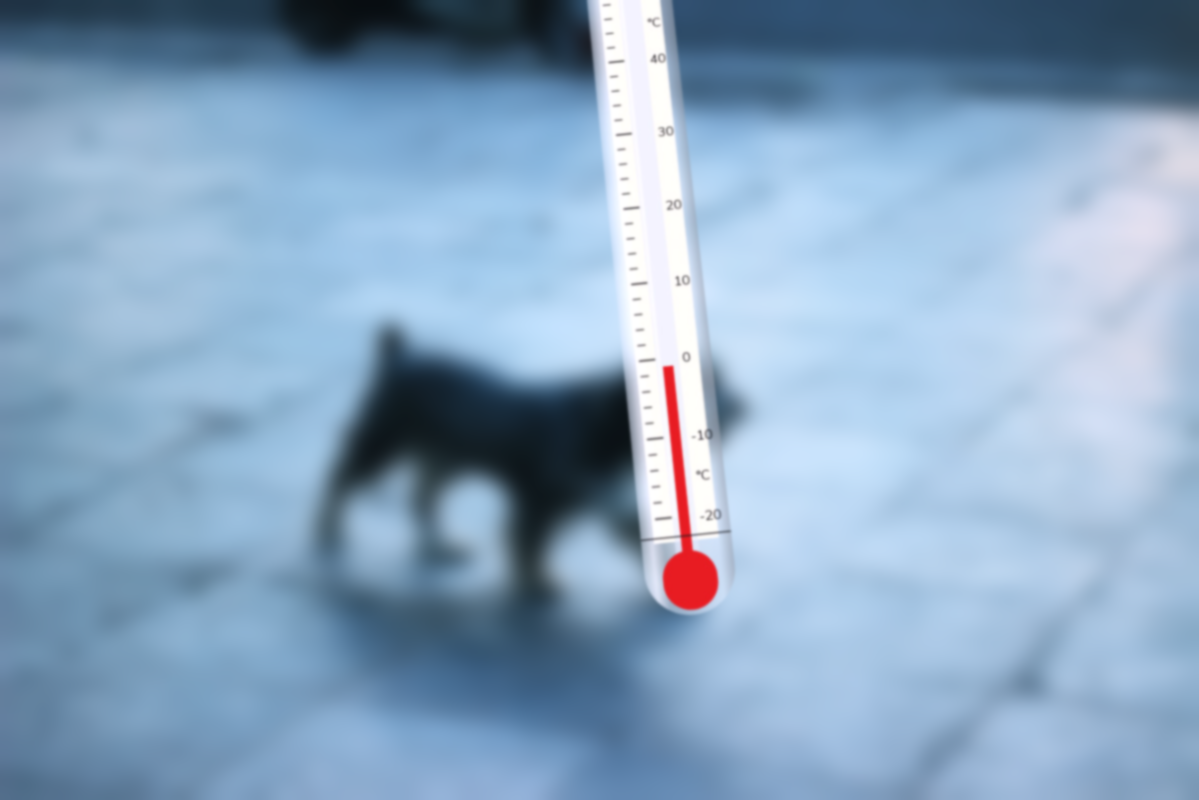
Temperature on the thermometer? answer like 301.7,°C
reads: -1,°C
